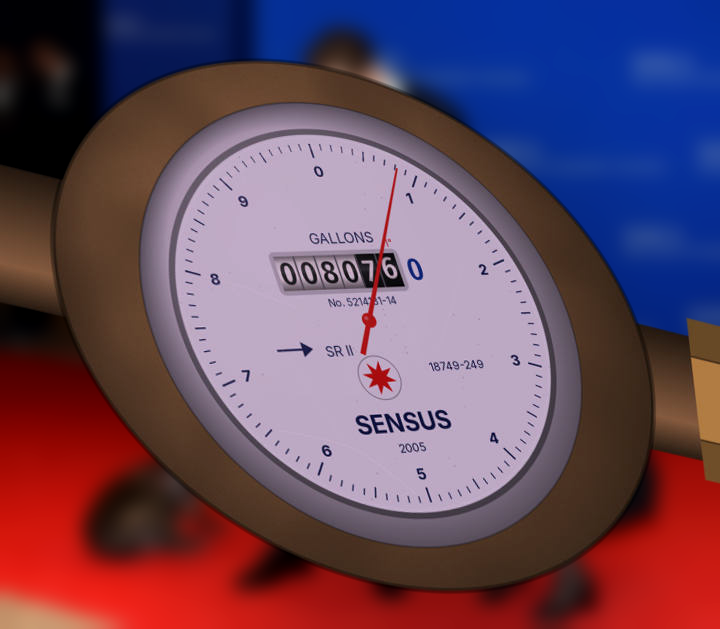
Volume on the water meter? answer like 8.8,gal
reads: 80760.8,gal
